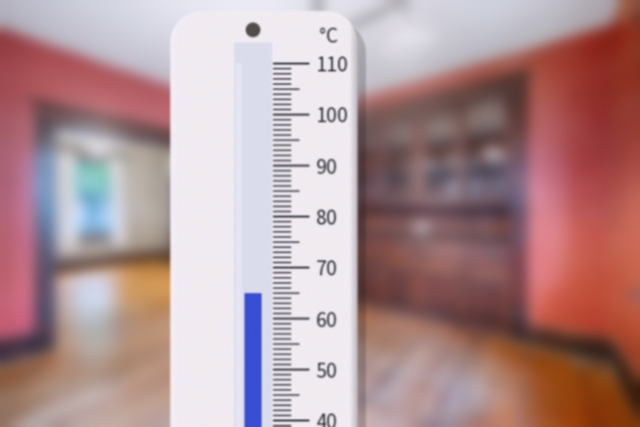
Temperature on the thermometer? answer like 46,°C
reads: 65,°C
